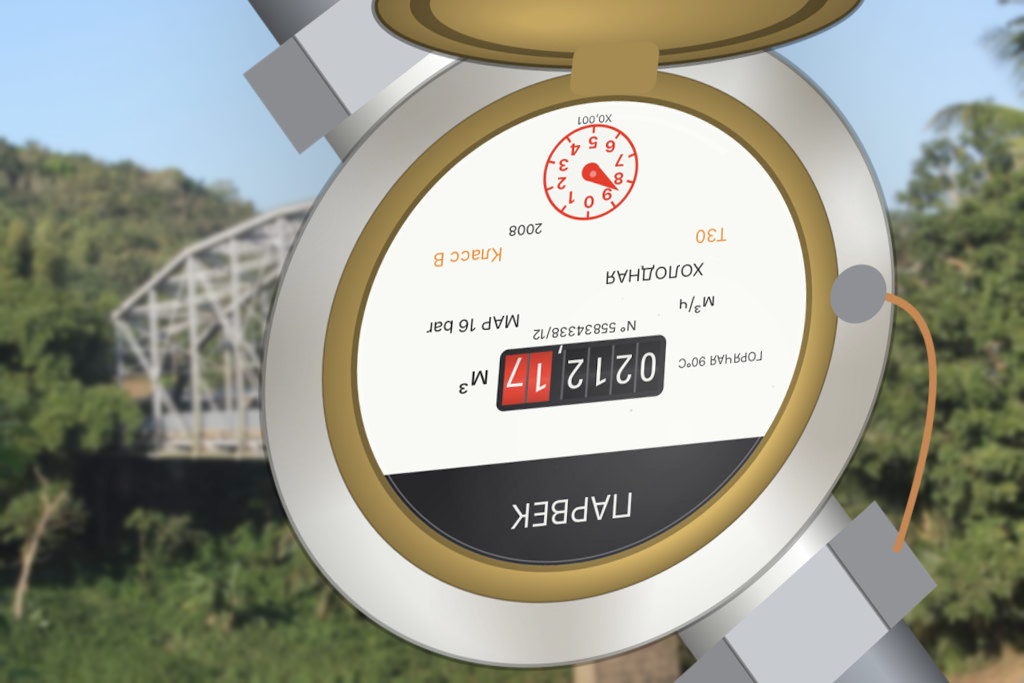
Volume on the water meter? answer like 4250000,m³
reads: 212.168,m³
